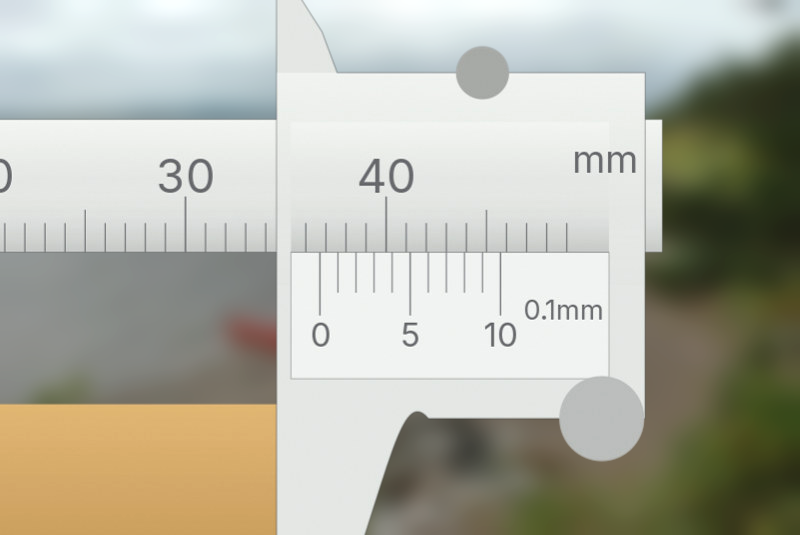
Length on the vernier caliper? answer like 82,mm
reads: 36.7,mm
